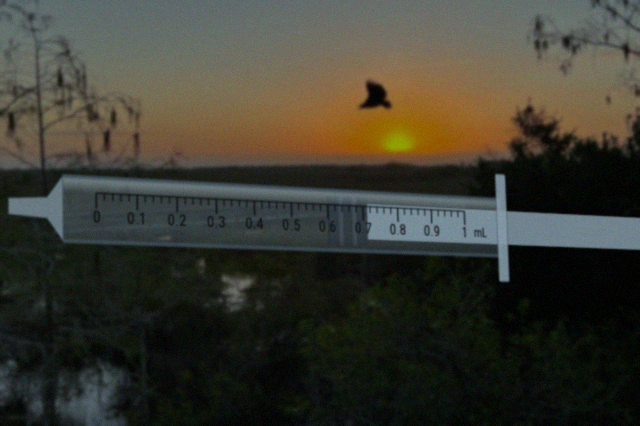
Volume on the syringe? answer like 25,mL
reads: 0.6,mL
